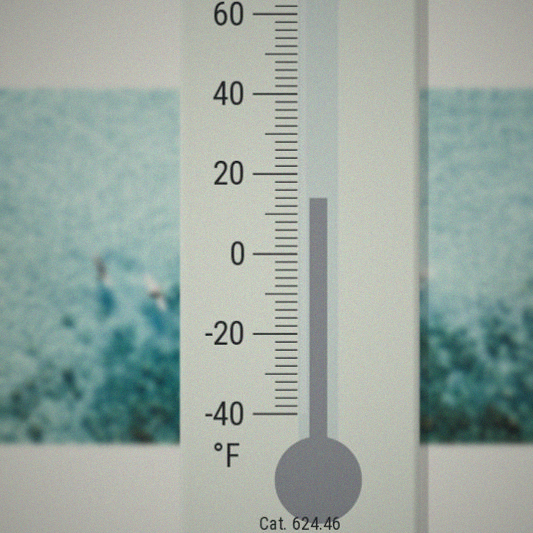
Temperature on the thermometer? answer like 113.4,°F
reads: 14,°F
